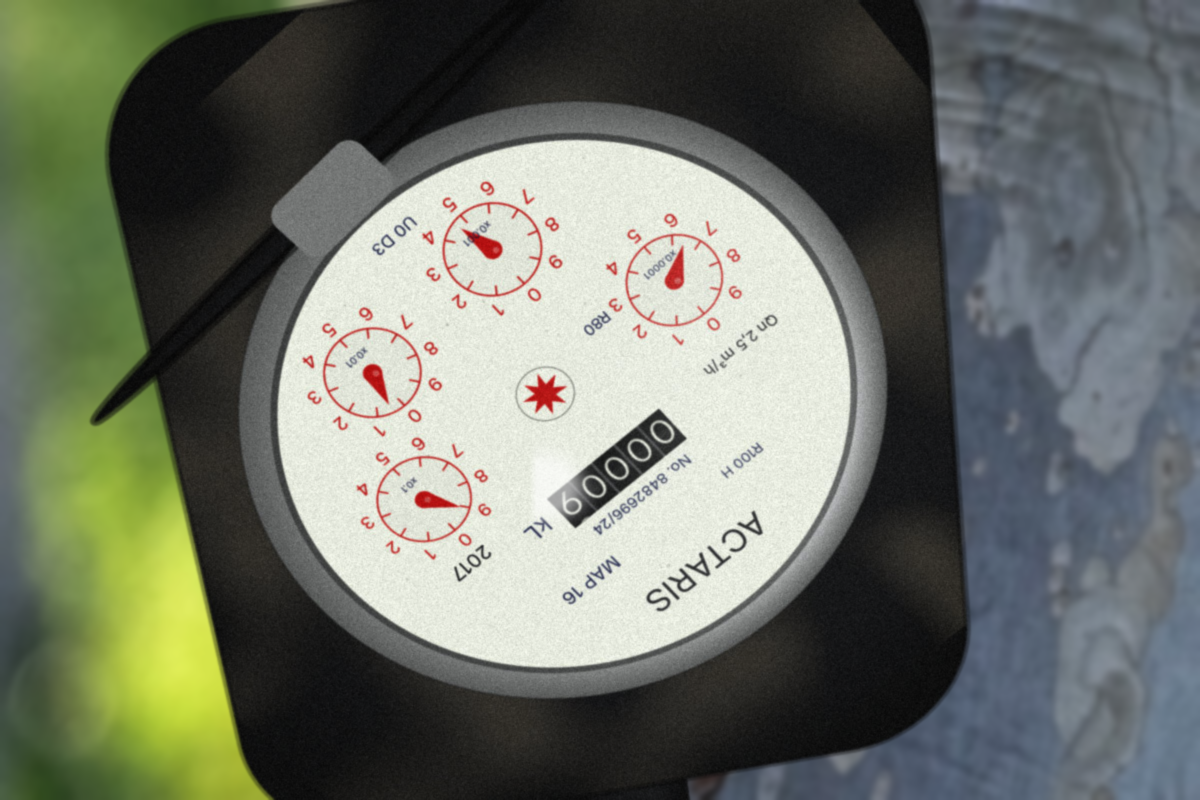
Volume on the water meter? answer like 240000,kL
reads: 8.9046,kL
